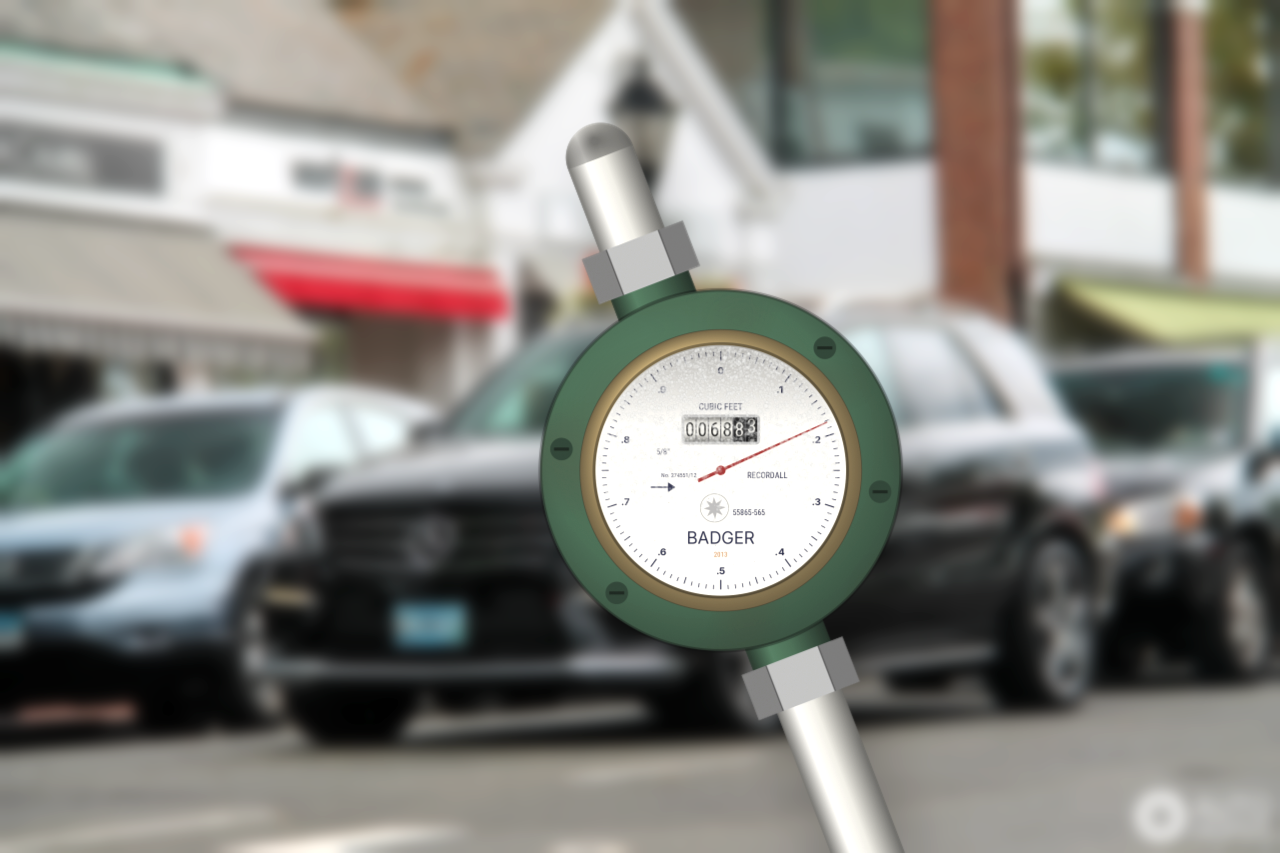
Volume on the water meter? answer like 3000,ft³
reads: 6883.18,ft³
